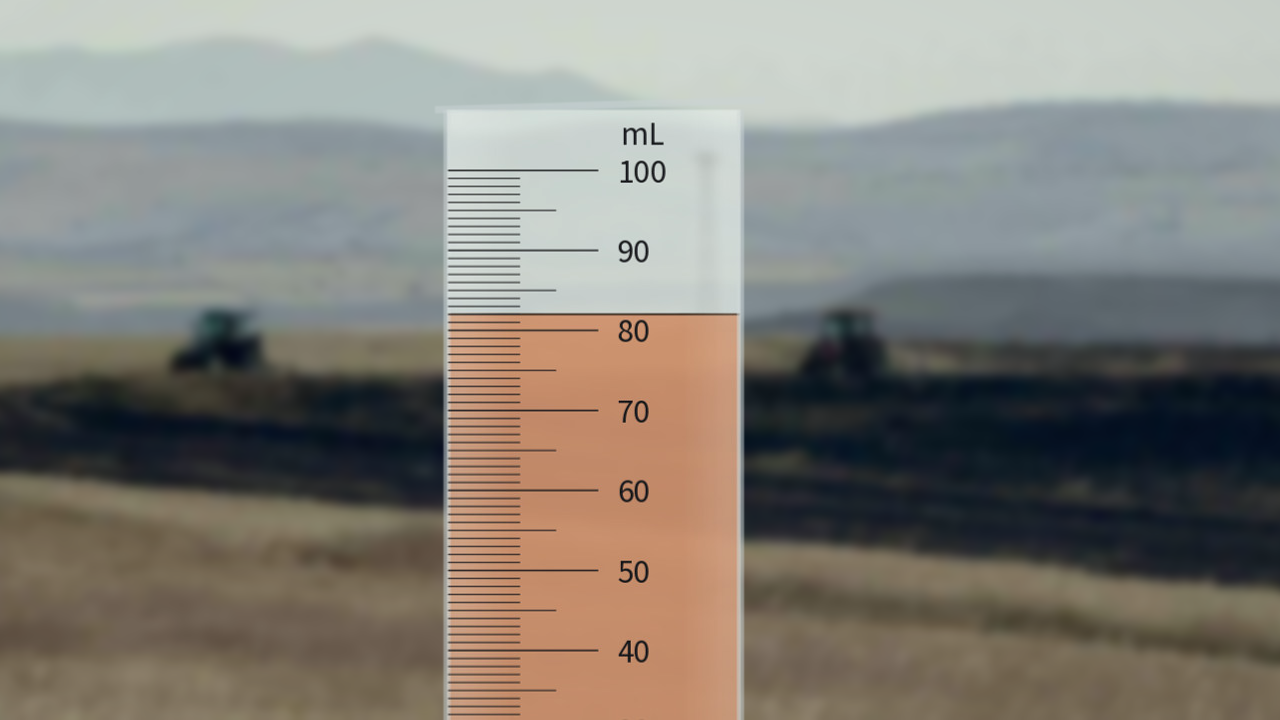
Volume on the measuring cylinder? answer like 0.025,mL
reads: 82,mL
